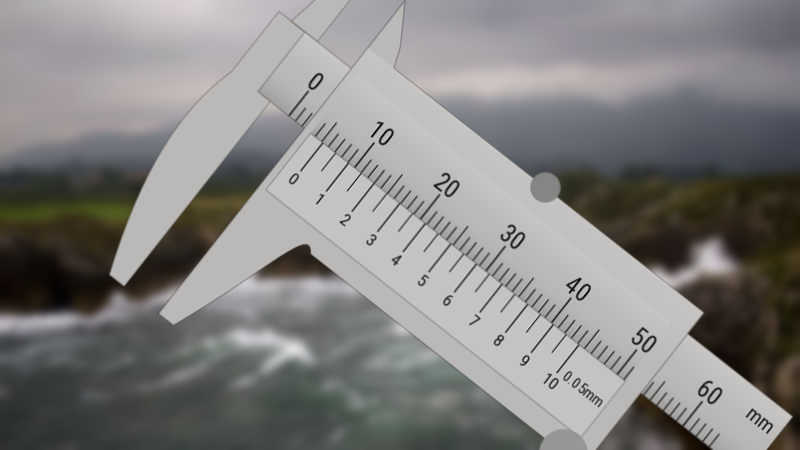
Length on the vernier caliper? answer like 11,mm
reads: 5.2,mm
